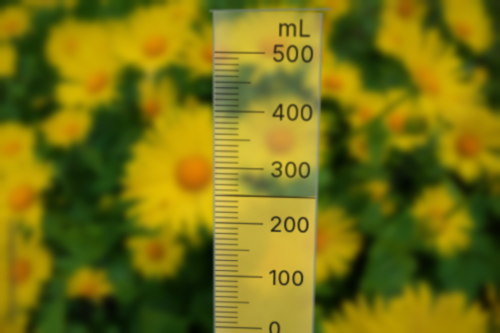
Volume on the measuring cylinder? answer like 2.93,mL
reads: 250,mL
